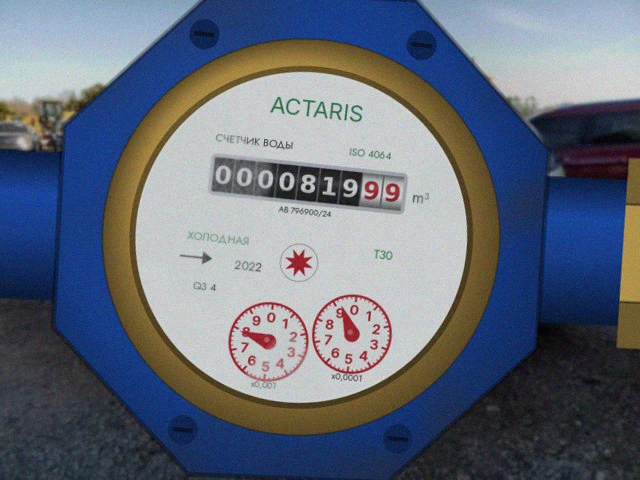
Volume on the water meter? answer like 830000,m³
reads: 819.9979,m³
